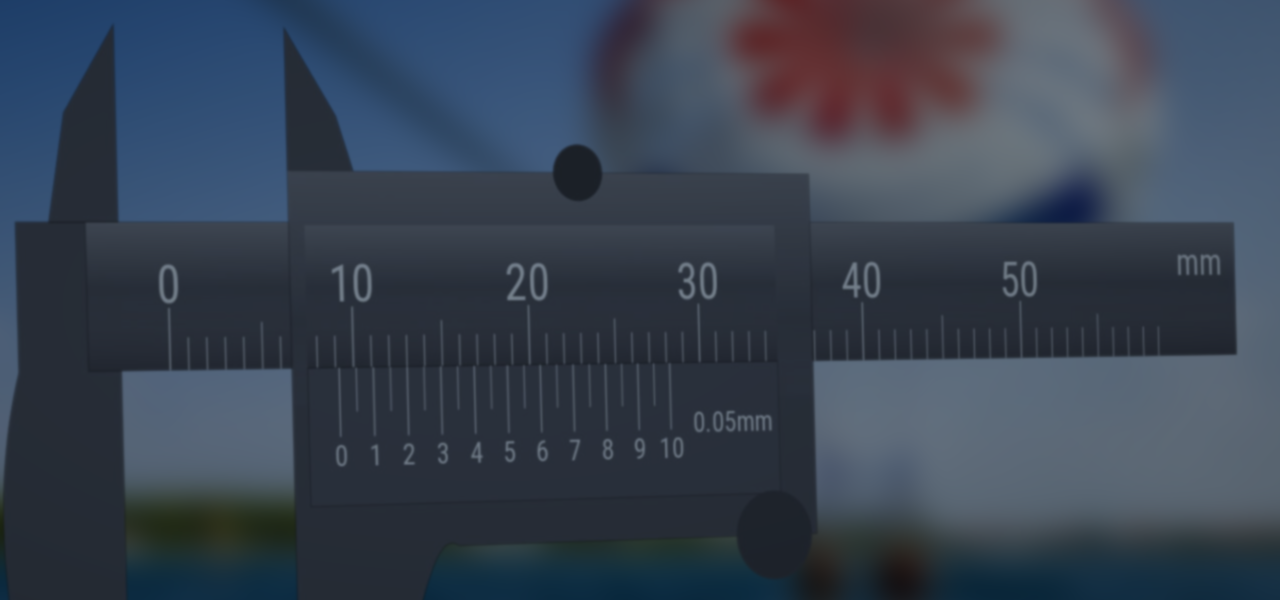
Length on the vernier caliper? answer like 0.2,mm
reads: 9.2,mm
